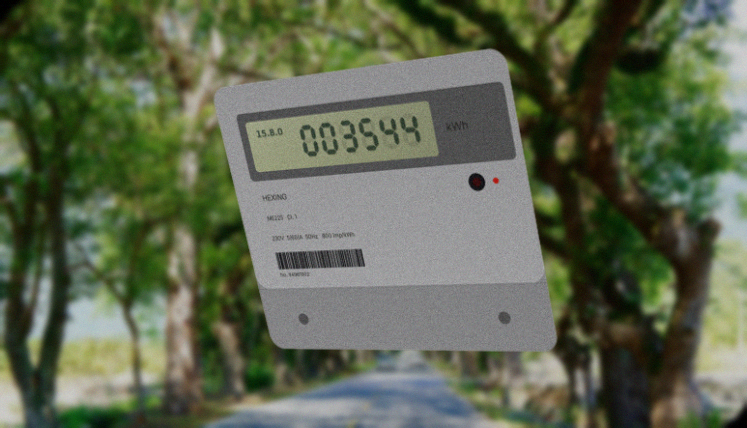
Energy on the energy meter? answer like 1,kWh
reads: 3544,kWh
